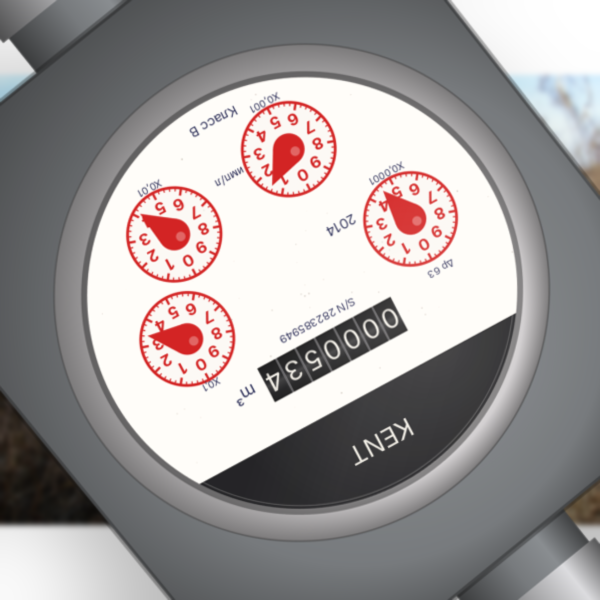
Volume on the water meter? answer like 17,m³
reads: 534.3414,m³
